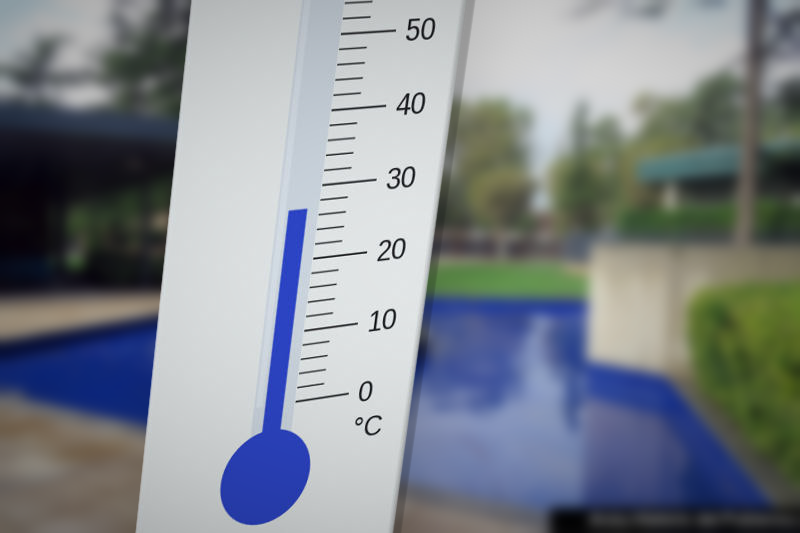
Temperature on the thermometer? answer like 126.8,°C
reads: 27,°C
